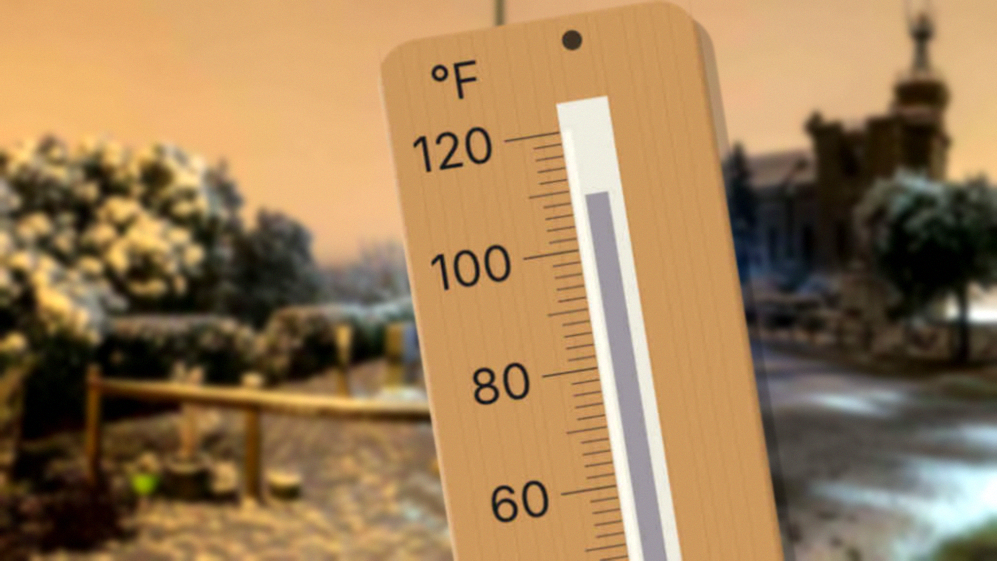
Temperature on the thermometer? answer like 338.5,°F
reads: 109,°F
